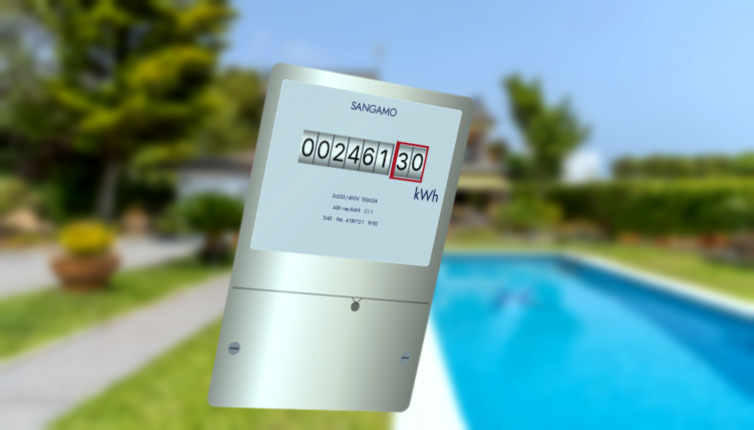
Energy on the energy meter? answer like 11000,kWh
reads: 2461.30,kWh
